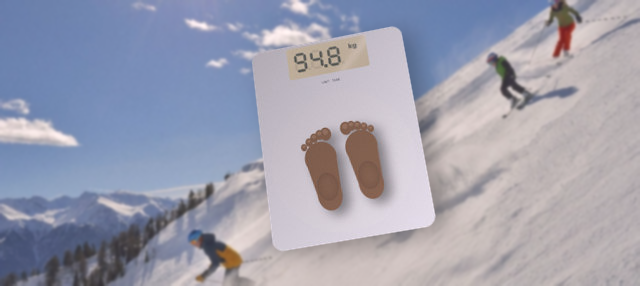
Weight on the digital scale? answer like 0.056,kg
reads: 94.8,kg
